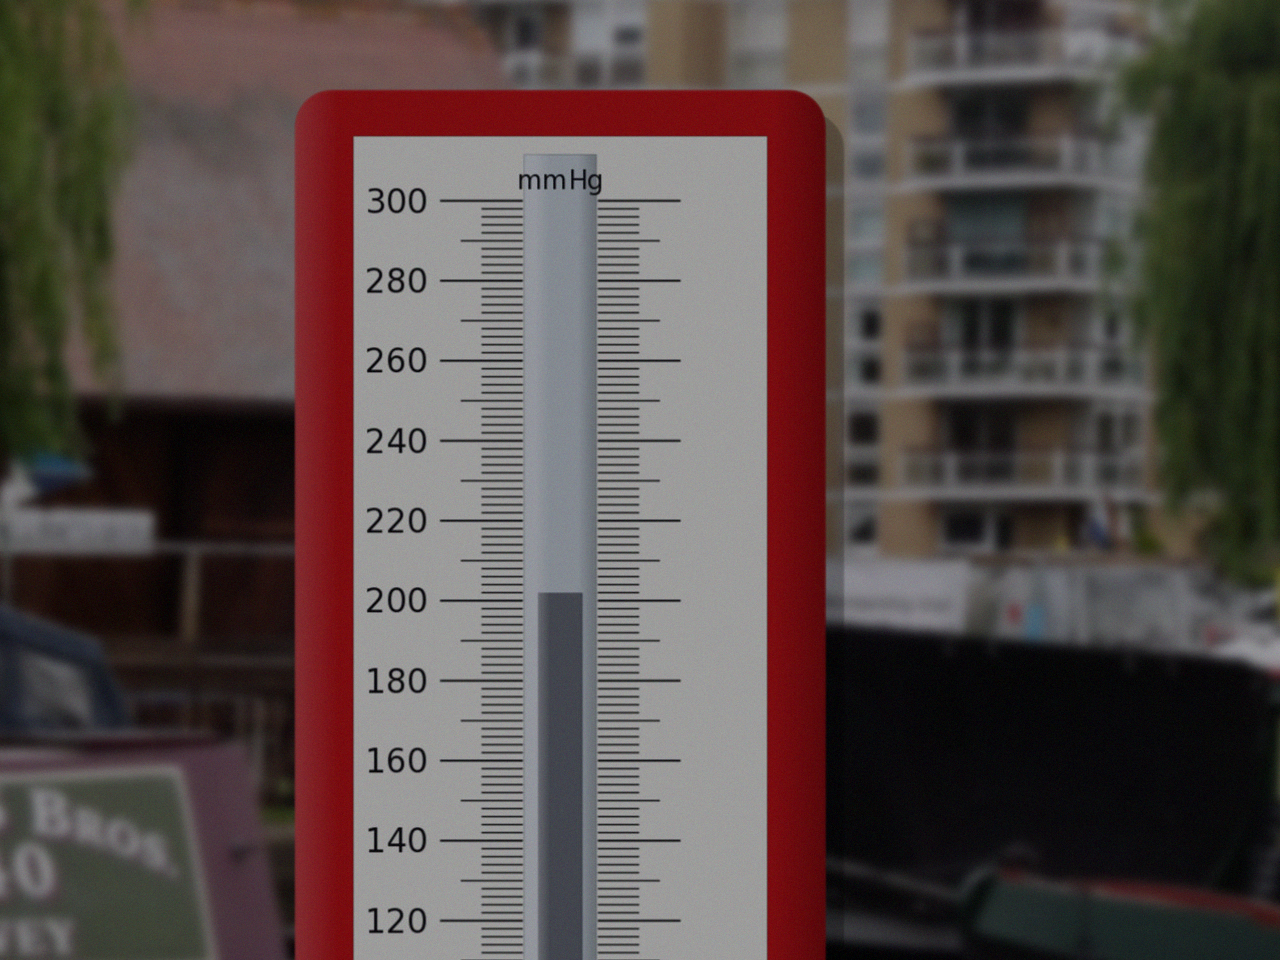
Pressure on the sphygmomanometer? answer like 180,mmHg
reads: 202,mmHg
